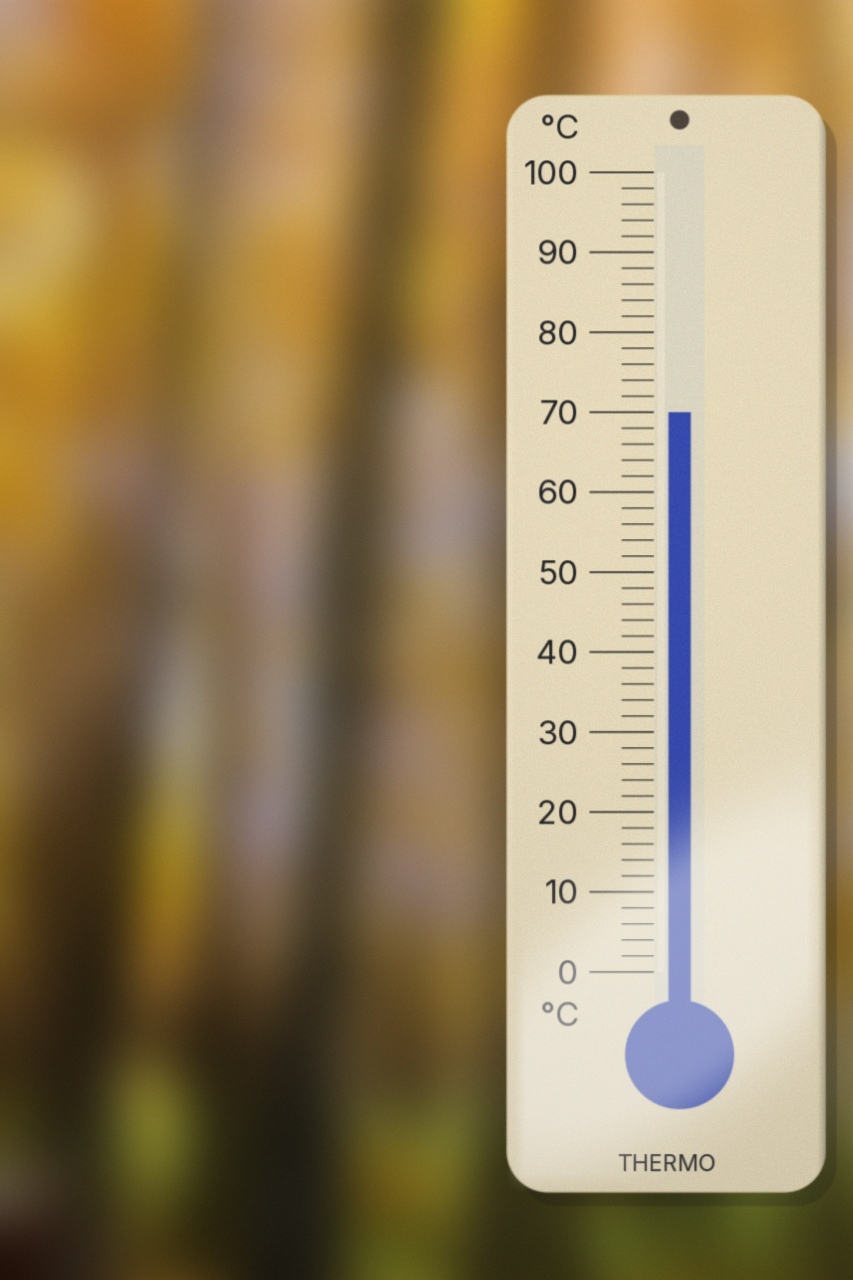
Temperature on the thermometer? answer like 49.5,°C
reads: 70,°C
